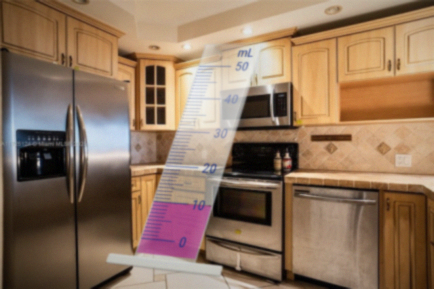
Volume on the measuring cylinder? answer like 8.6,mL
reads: 10,mL
